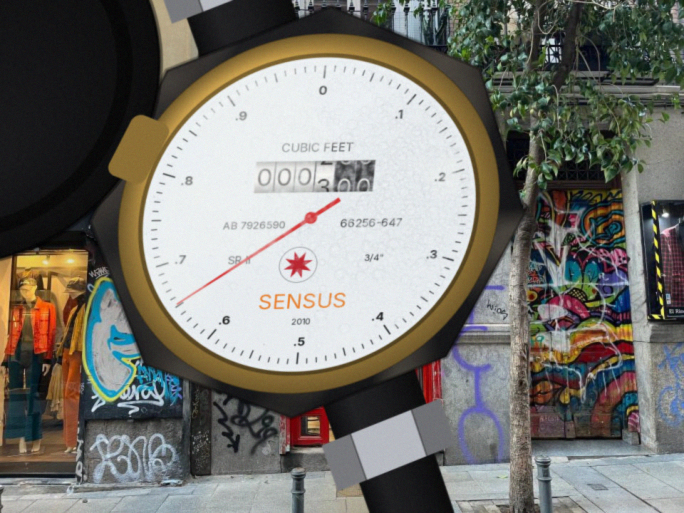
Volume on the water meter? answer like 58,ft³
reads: 299.65,ft³
